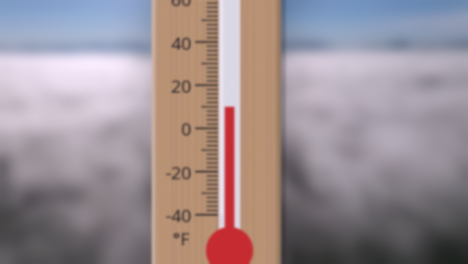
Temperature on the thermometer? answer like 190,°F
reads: 10,°F
